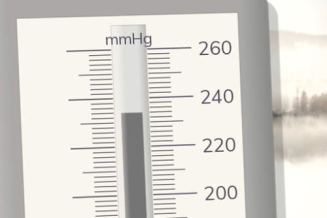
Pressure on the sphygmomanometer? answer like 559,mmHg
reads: 234,mmHg
